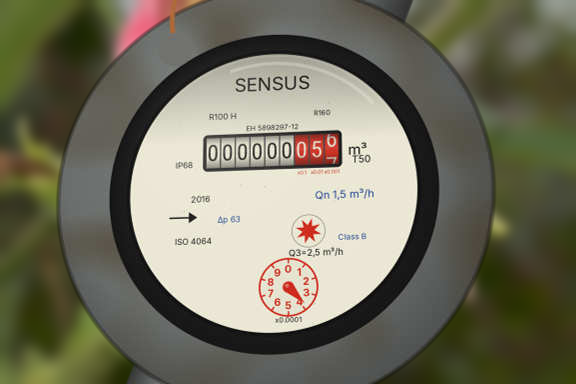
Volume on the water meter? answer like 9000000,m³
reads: 0.0563,m³
